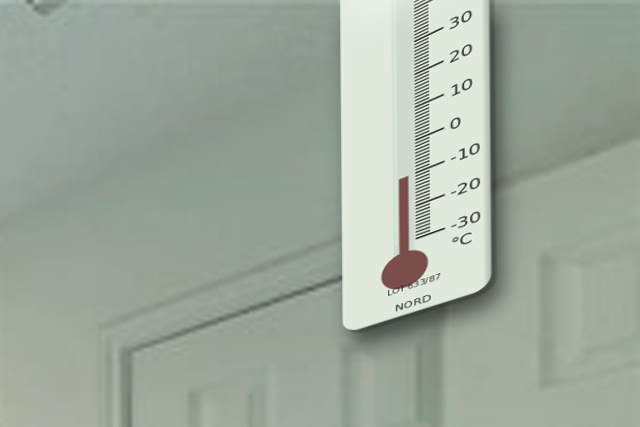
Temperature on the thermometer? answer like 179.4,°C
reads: -10,°C
